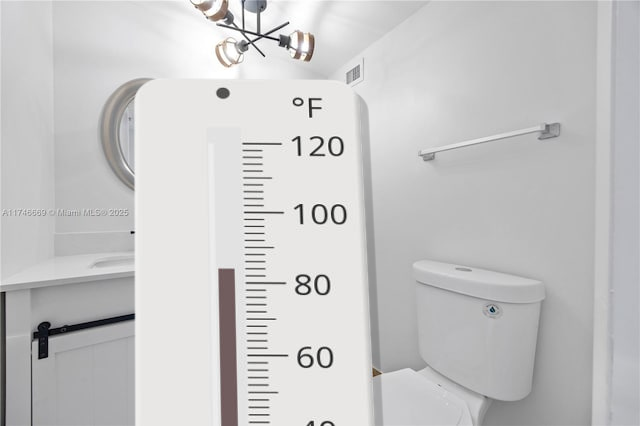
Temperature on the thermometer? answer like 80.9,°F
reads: 84,°F
